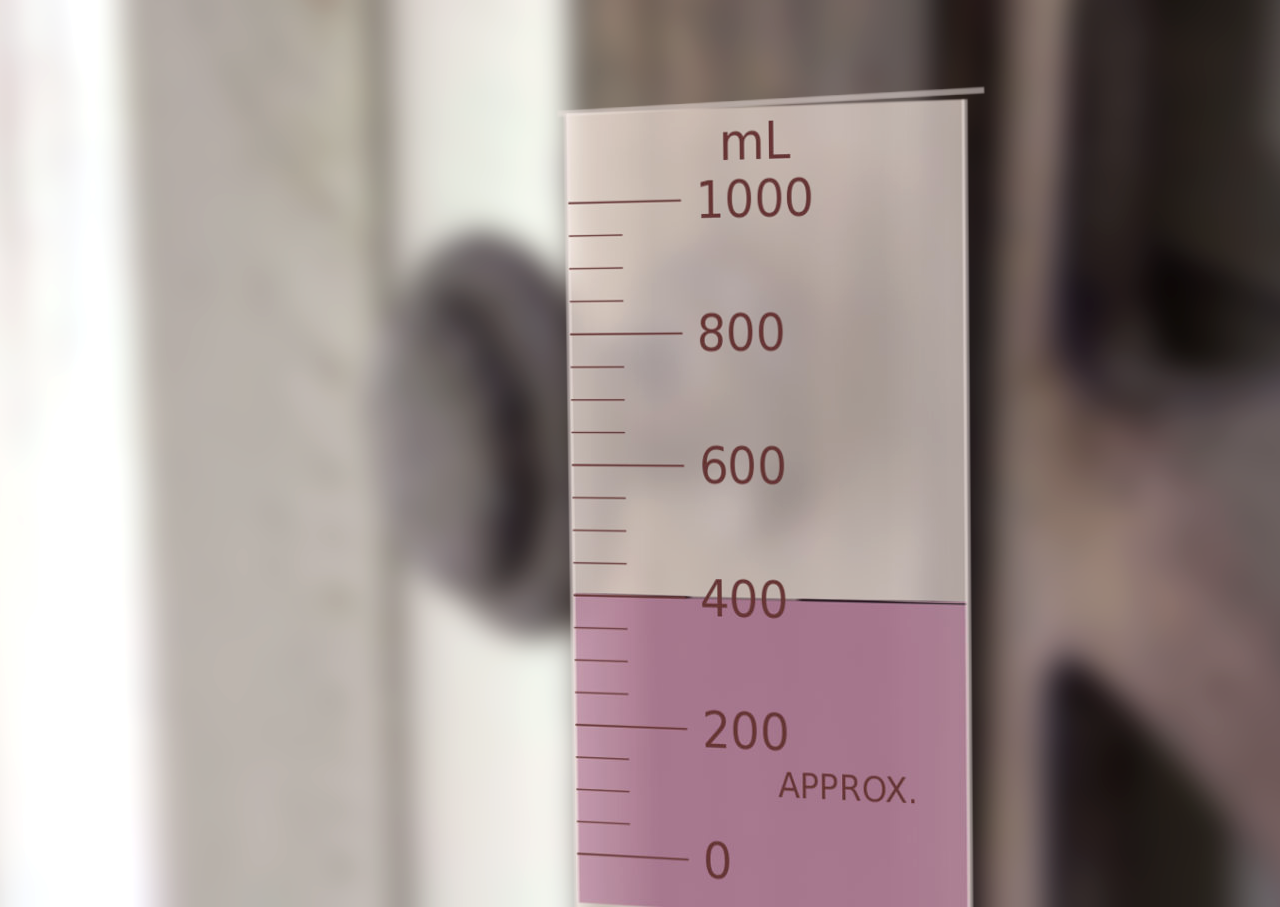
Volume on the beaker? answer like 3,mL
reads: 400,mL
